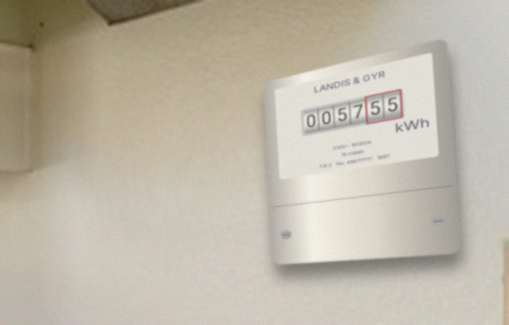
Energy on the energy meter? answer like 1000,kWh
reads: 57.55,kWh
